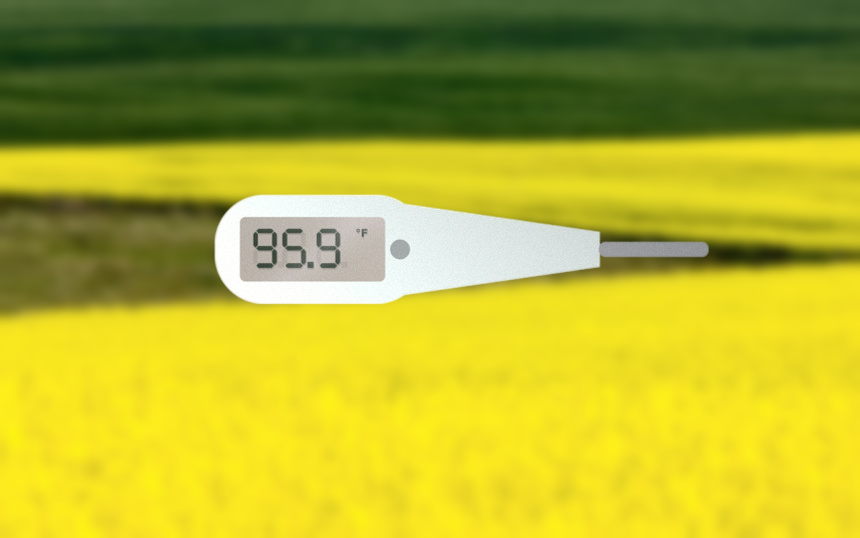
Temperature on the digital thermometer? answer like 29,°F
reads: 95.9,°F
